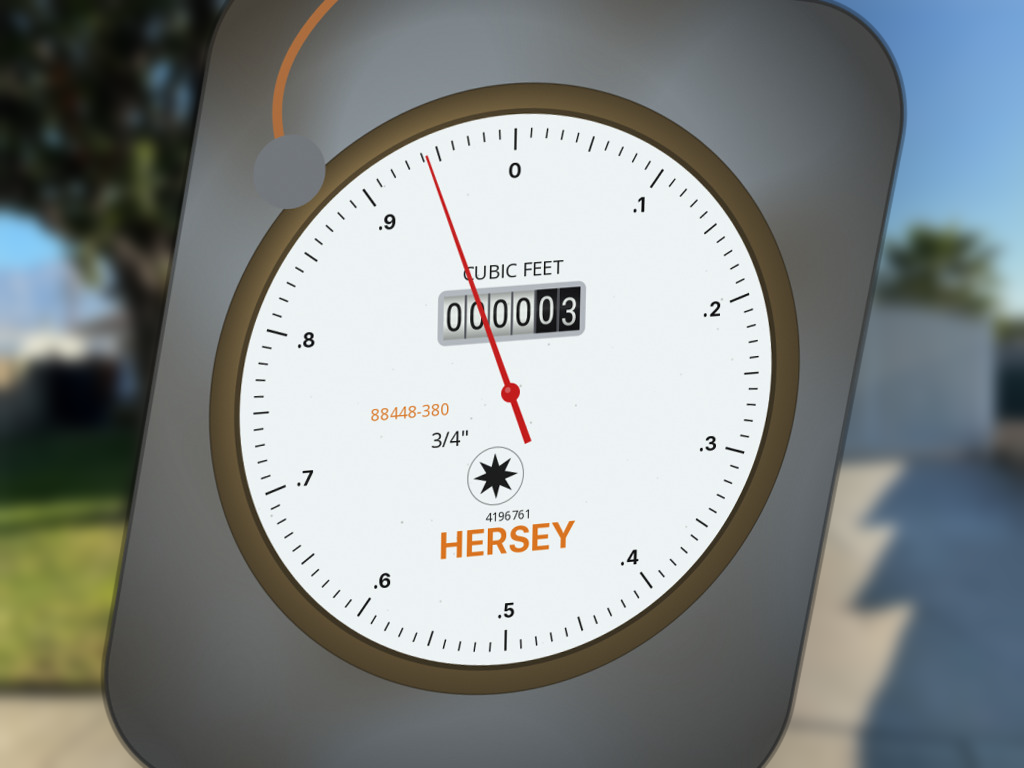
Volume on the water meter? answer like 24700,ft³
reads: 2.94,ft³
